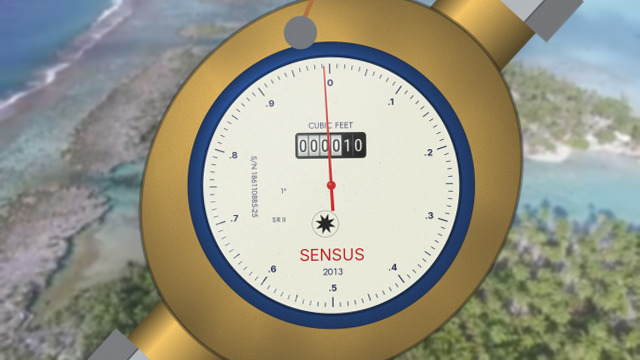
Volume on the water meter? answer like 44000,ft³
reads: 9.99,ft³
